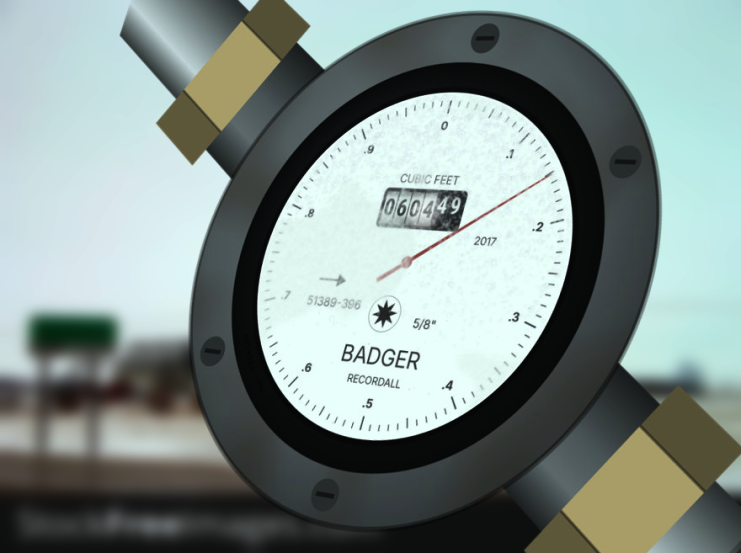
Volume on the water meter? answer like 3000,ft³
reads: 60449.15,ft³
